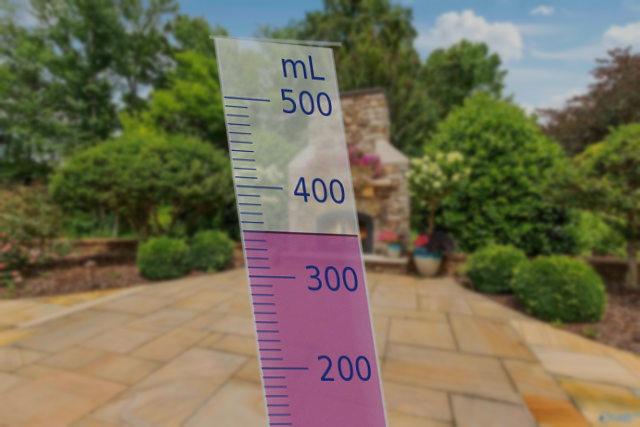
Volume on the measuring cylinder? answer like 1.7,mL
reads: 350,mL
